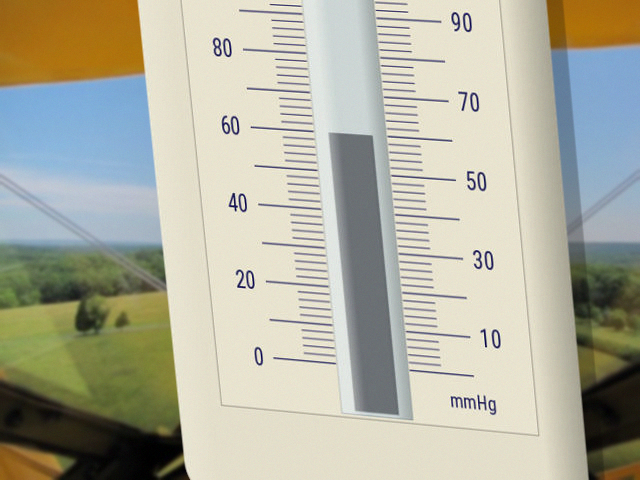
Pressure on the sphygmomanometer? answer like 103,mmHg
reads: 60,mmHg
